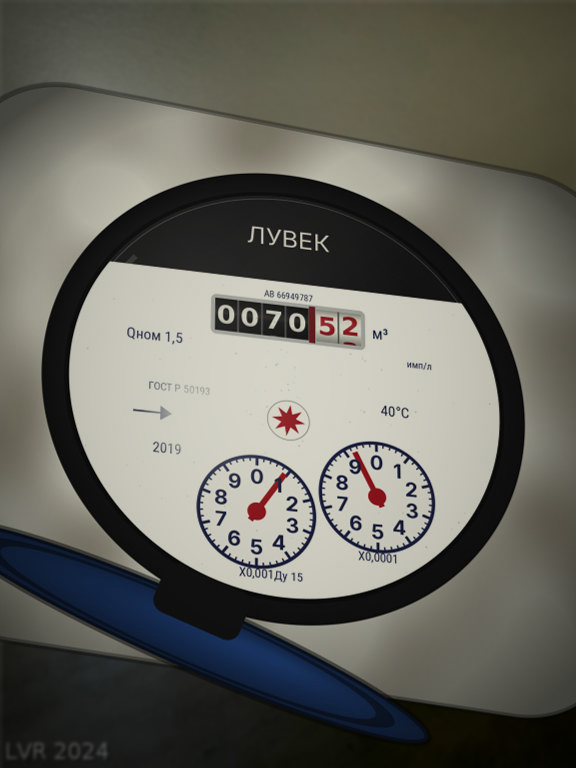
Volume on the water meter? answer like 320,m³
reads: 70.5209,m³
